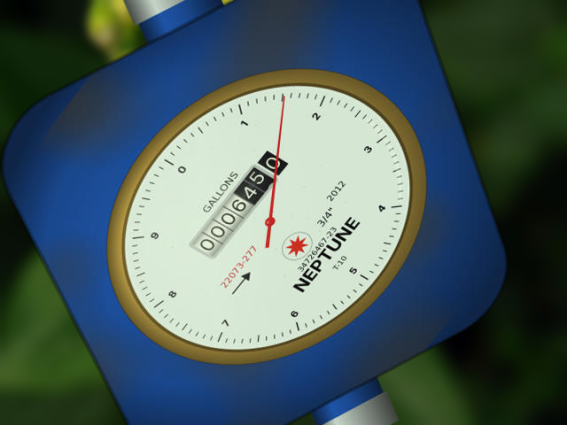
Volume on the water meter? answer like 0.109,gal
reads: 6451.5,gal
